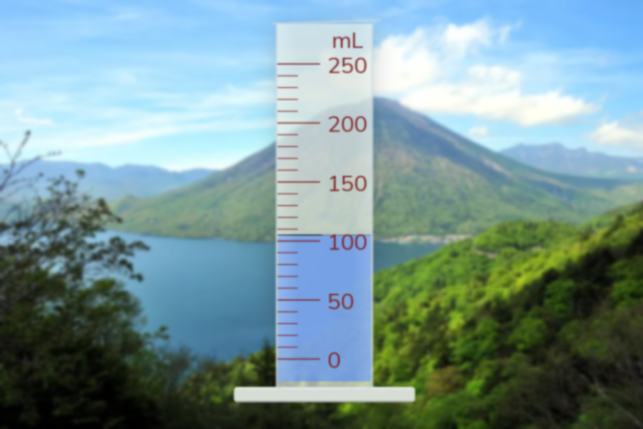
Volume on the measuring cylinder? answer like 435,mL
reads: 105,mL
